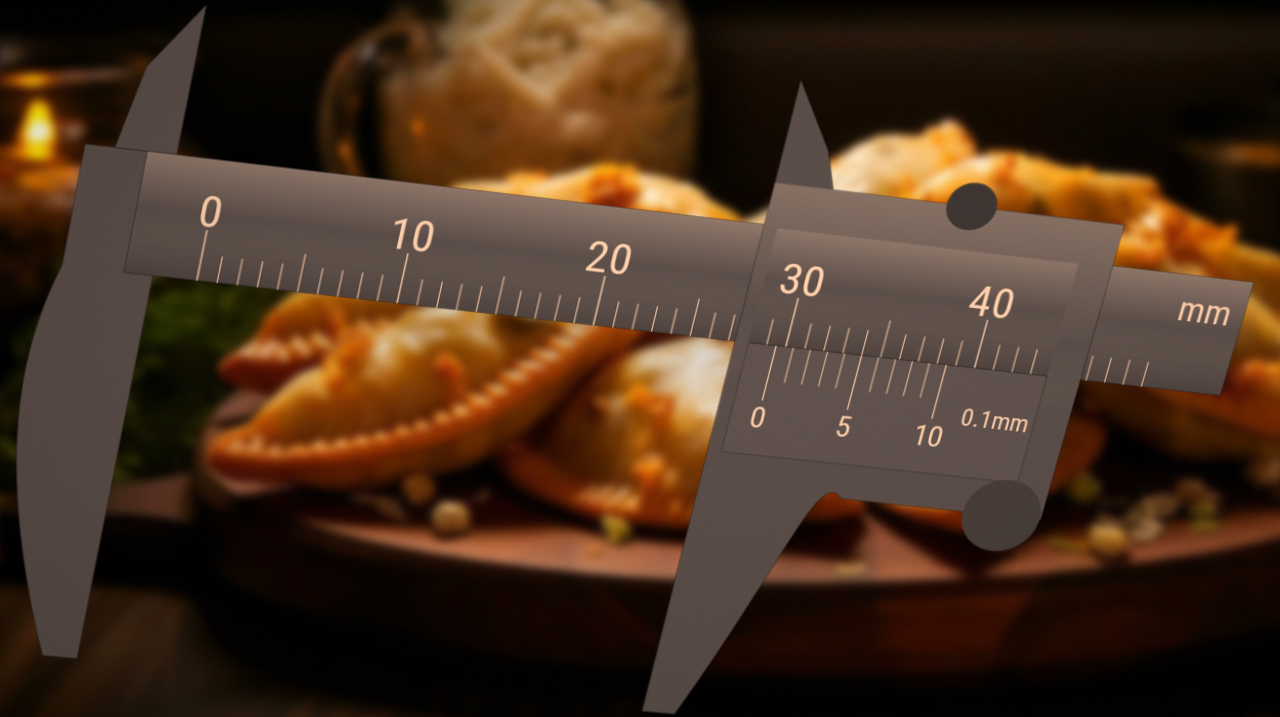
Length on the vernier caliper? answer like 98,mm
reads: 29.5,mm
